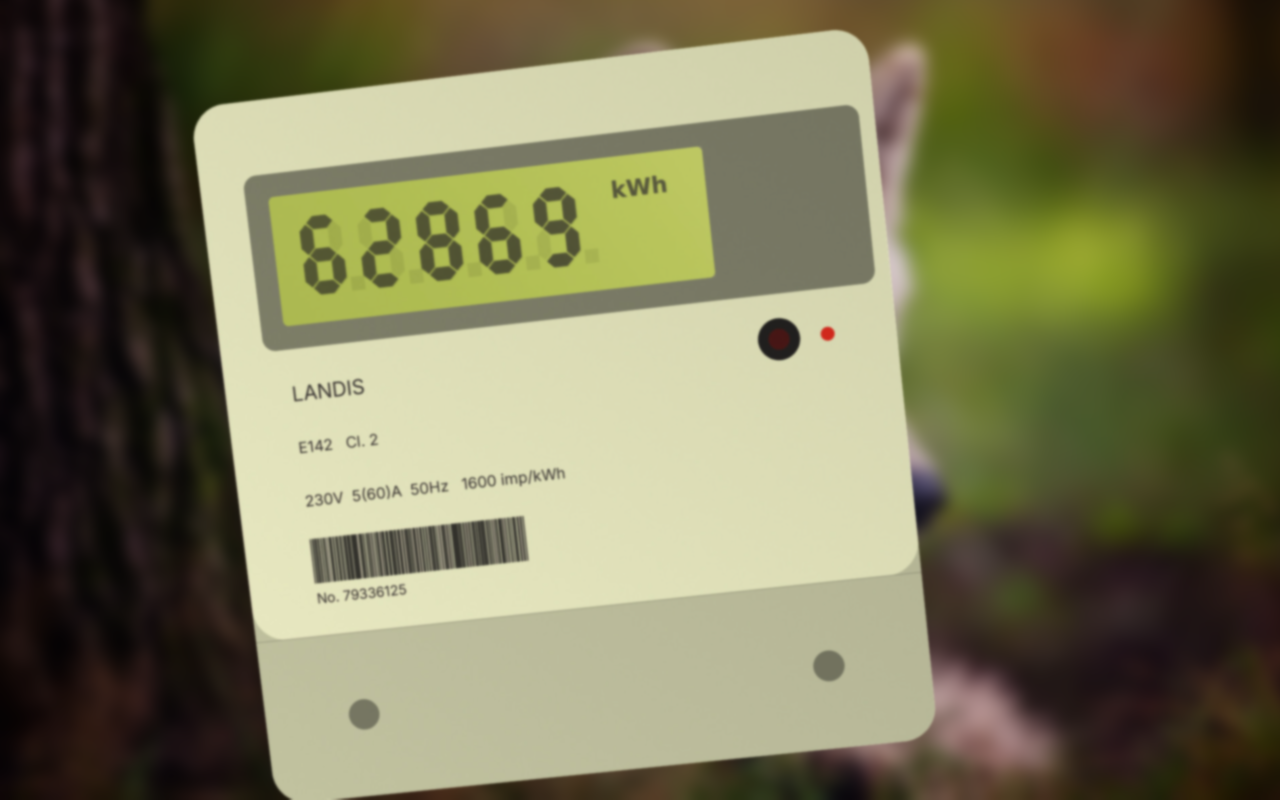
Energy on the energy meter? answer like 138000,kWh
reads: 62869,kWh
